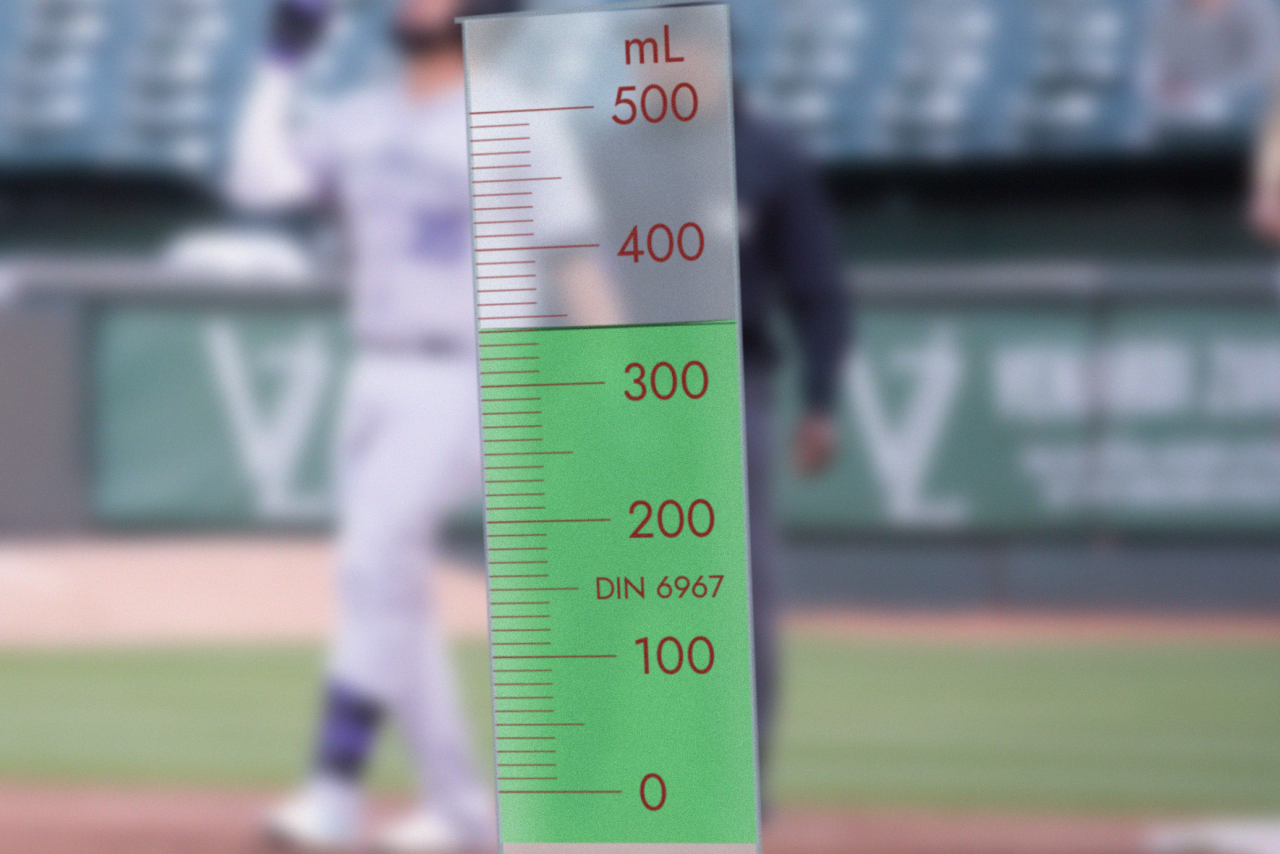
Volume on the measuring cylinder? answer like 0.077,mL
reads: 340,mL
